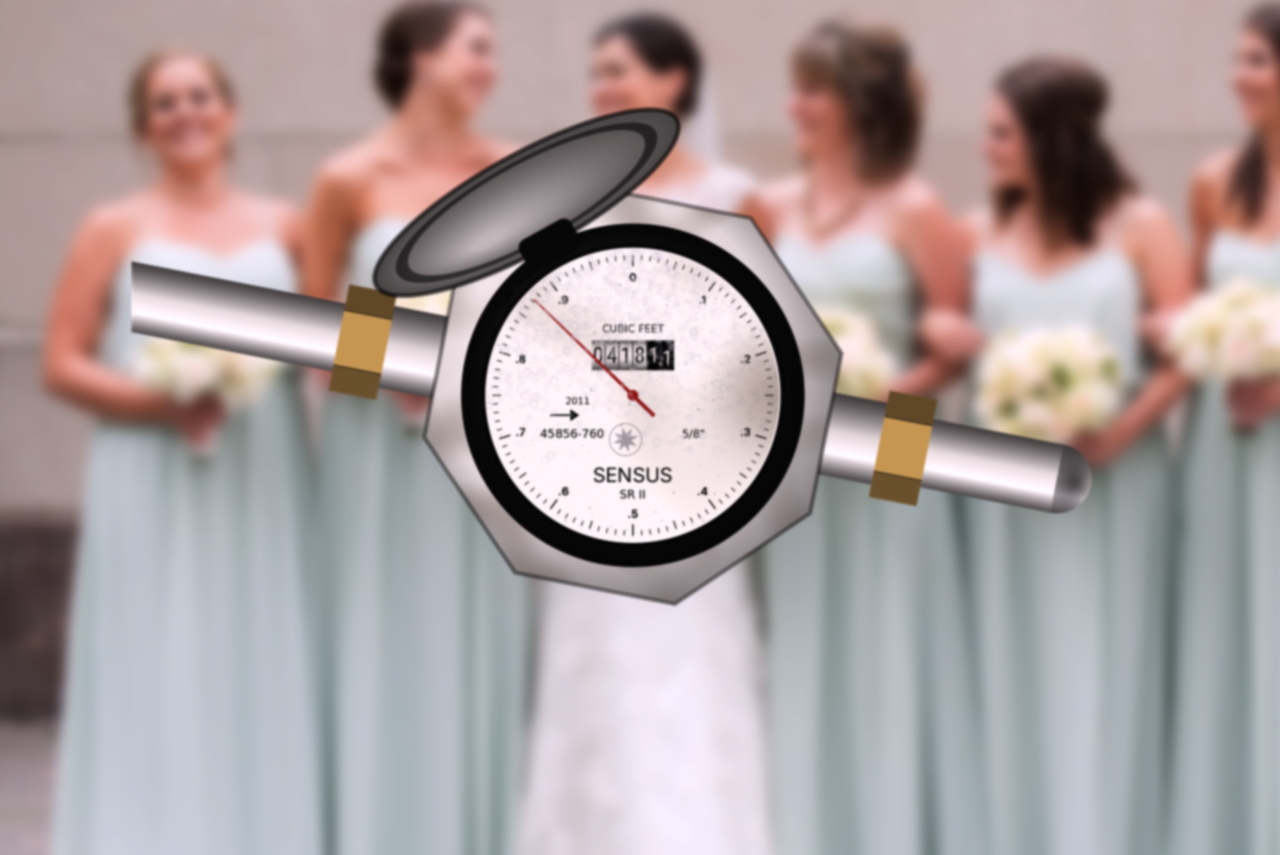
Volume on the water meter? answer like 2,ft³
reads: 41810.87,ft³
